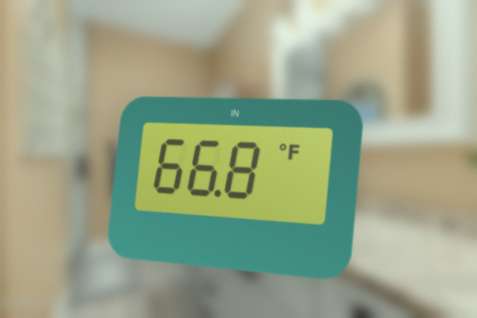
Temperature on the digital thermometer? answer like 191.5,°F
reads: 66.8,°F
